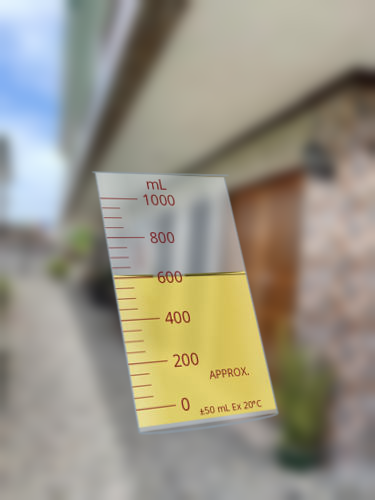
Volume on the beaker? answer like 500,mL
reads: 600,mL
